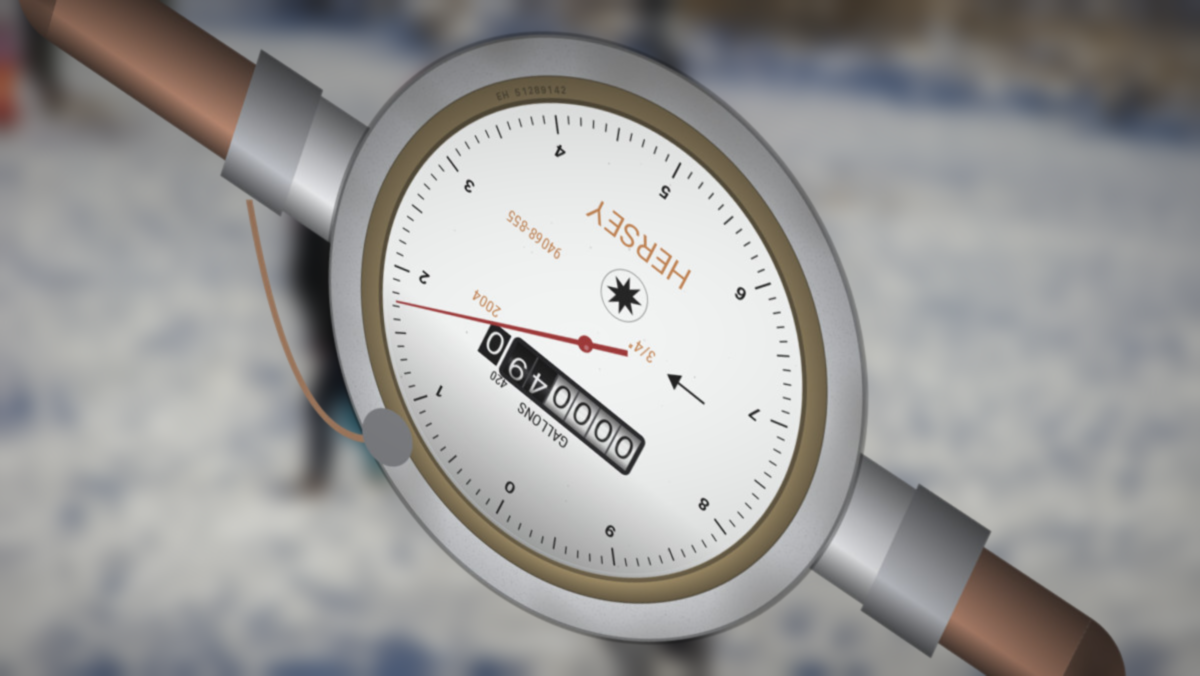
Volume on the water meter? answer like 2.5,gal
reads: 491.7,gal
